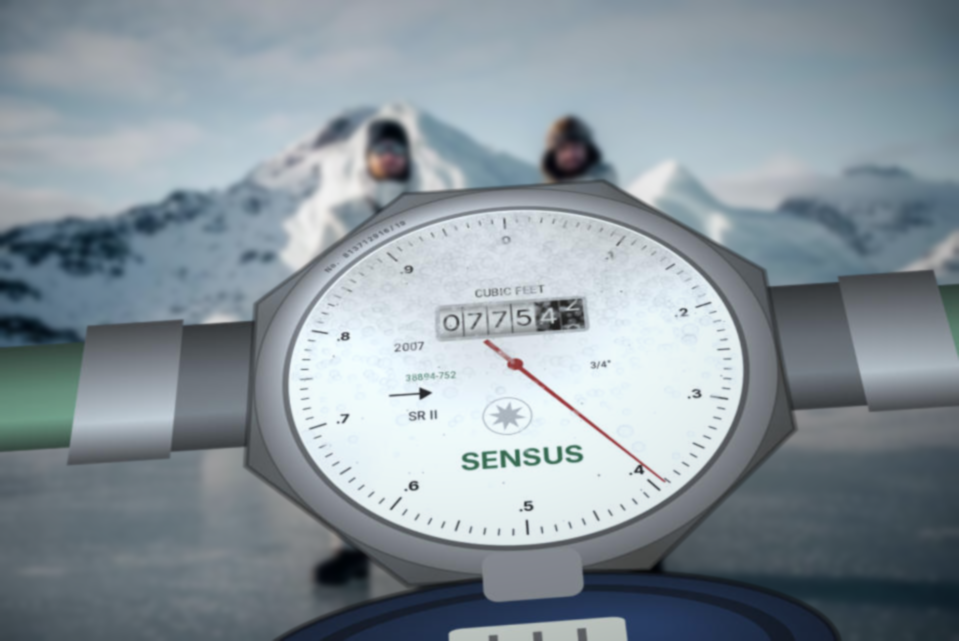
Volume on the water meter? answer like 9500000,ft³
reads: 77542.39,ft³
